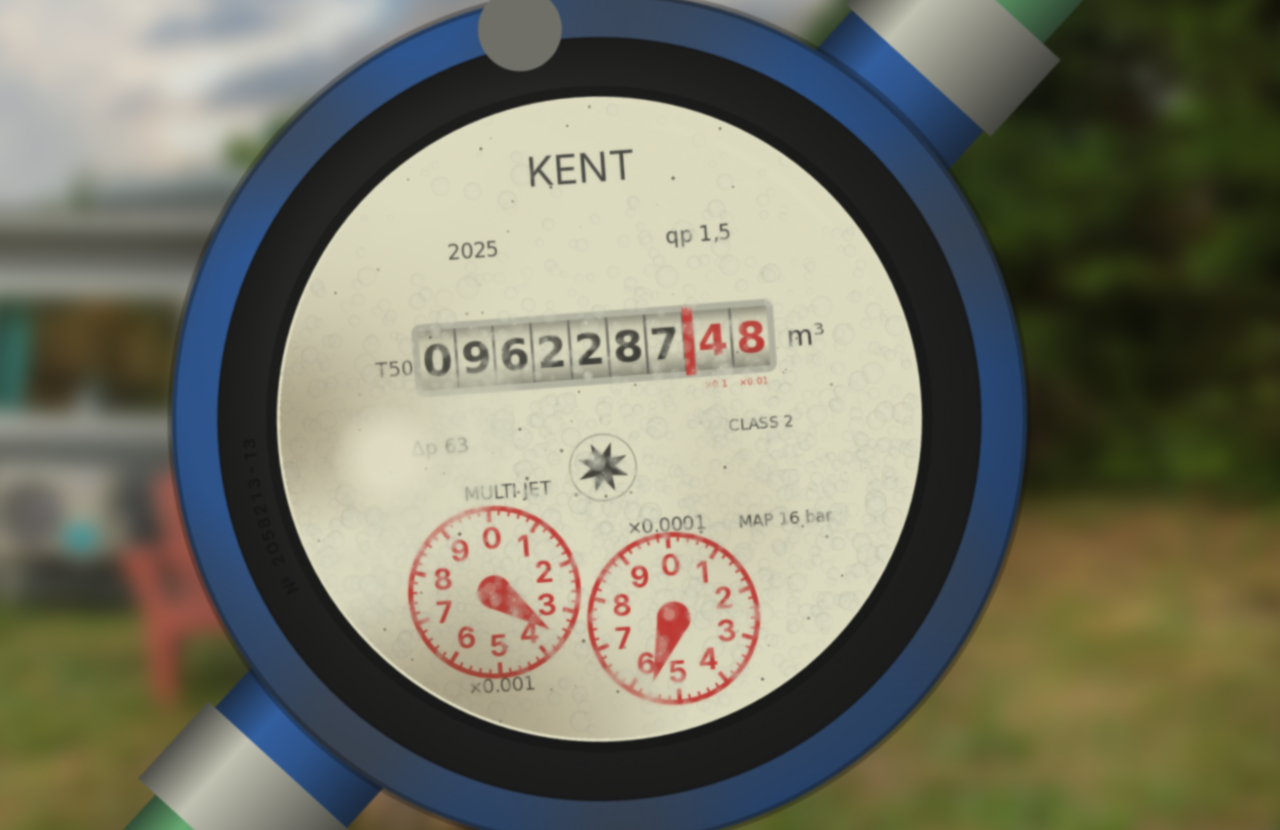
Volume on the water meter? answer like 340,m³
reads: 962287.4835,m³
